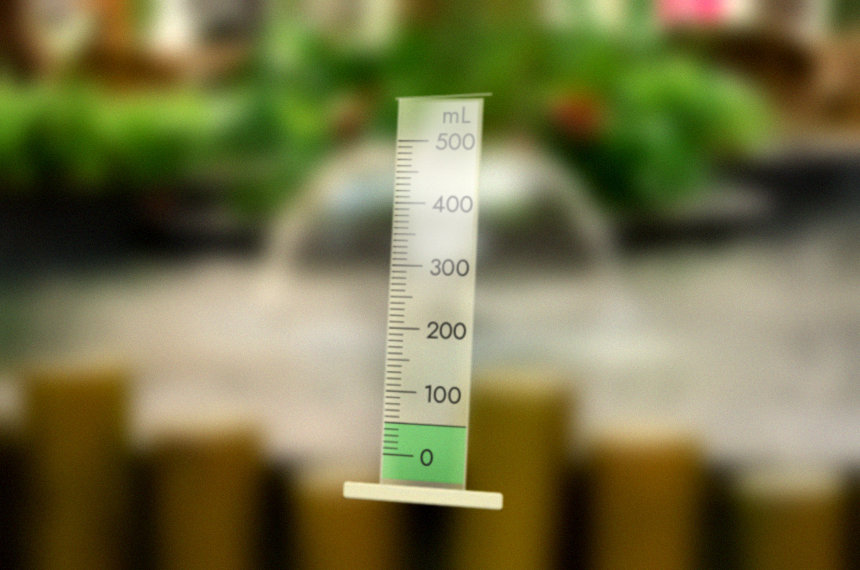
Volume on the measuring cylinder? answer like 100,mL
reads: 50,mL
